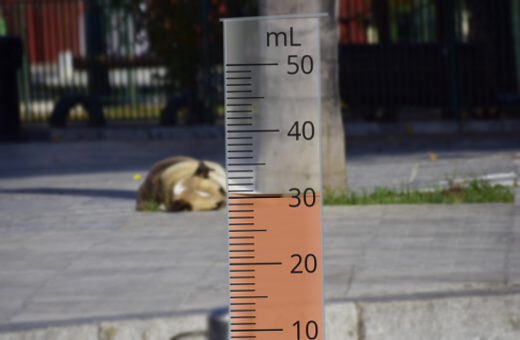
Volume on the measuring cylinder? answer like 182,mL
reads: 30,mL
